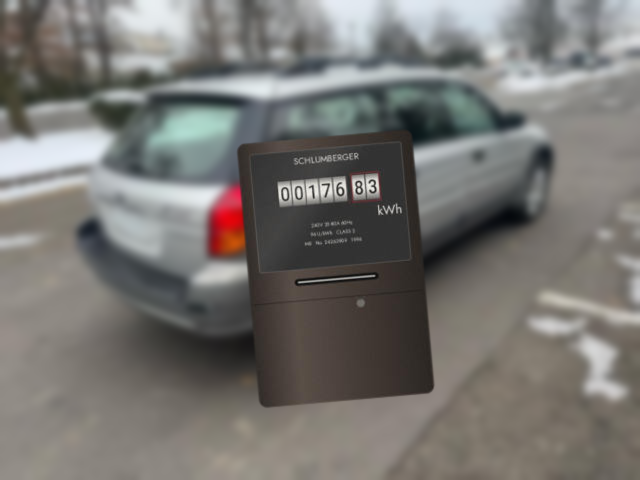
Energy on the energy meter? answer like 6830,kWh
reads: 176.83,kWh
